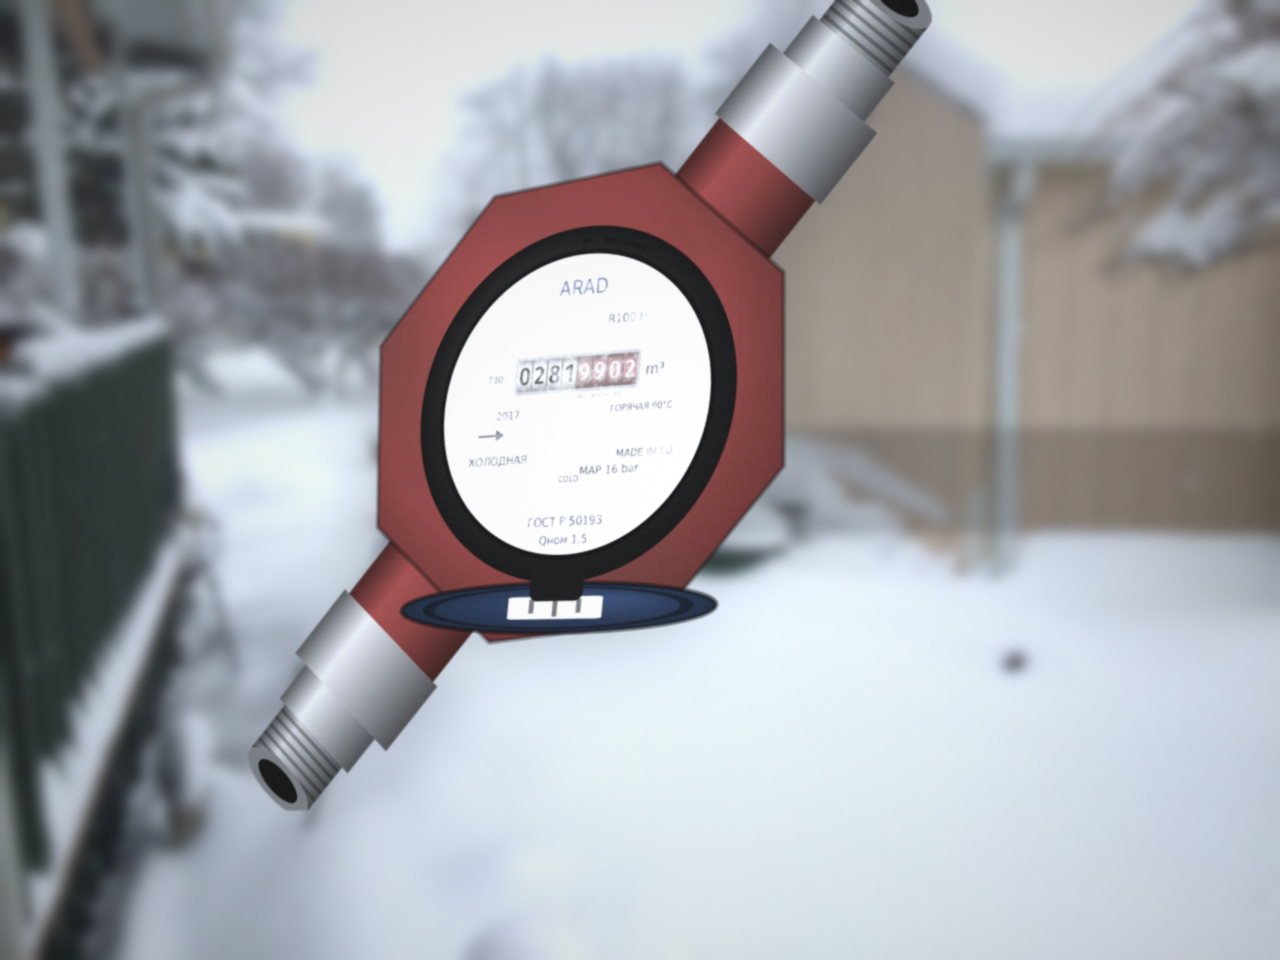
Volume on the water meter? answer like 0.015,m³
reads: 281.9902,m³
